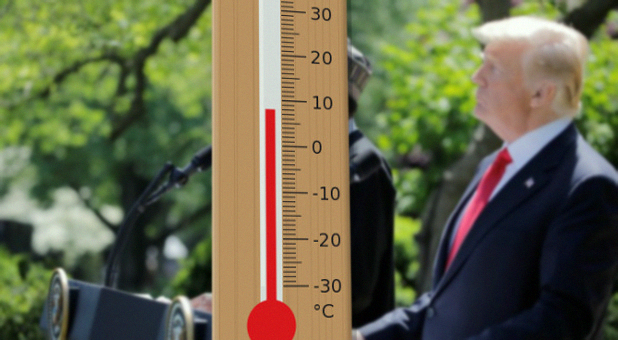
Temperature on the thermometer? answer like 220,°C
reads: 8,°C
